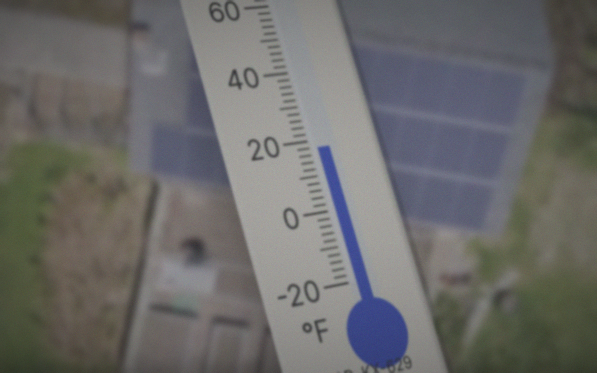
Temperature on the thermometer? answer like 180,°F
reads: 18,°F
